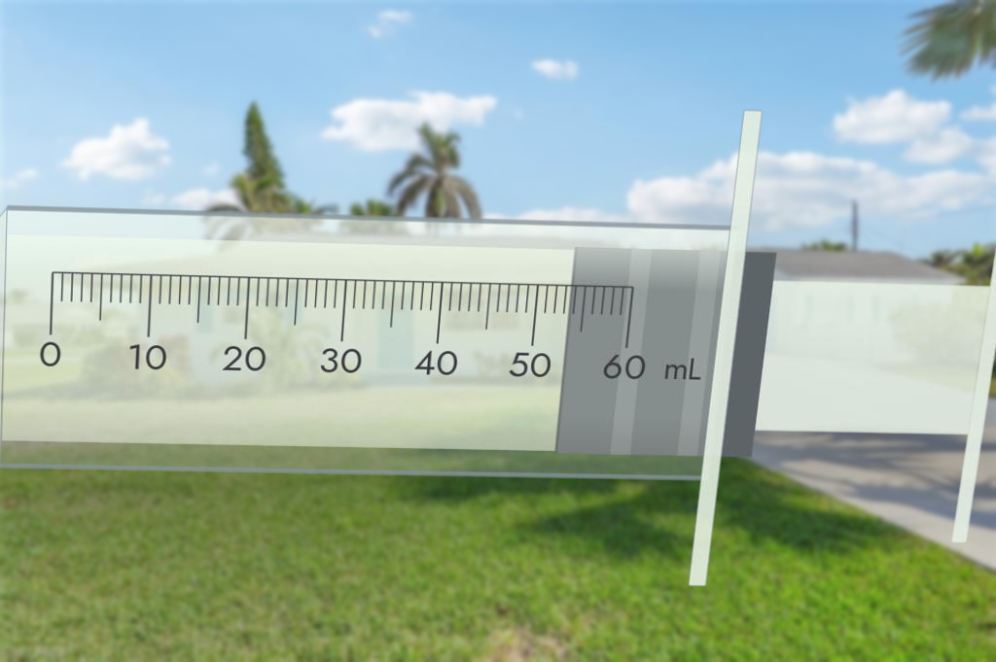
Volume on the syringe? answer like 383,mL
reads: 53.5,mL
